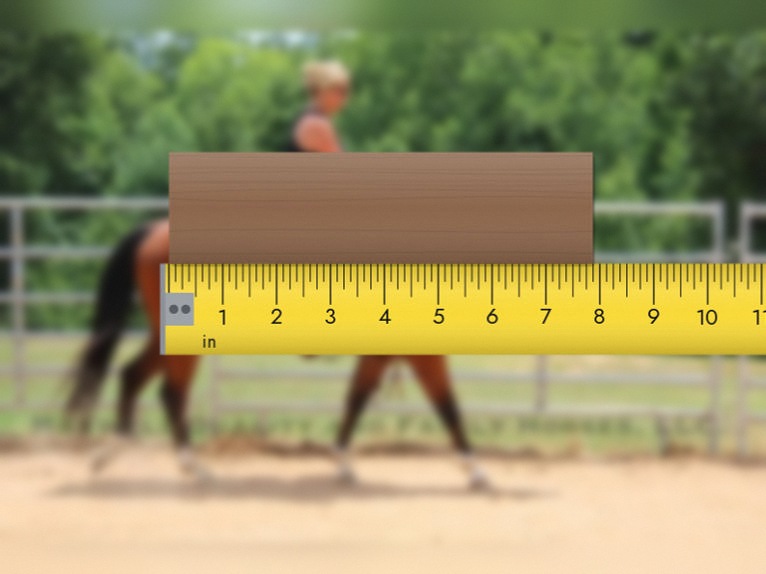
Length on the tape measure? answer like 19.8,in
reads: 7.875,in
